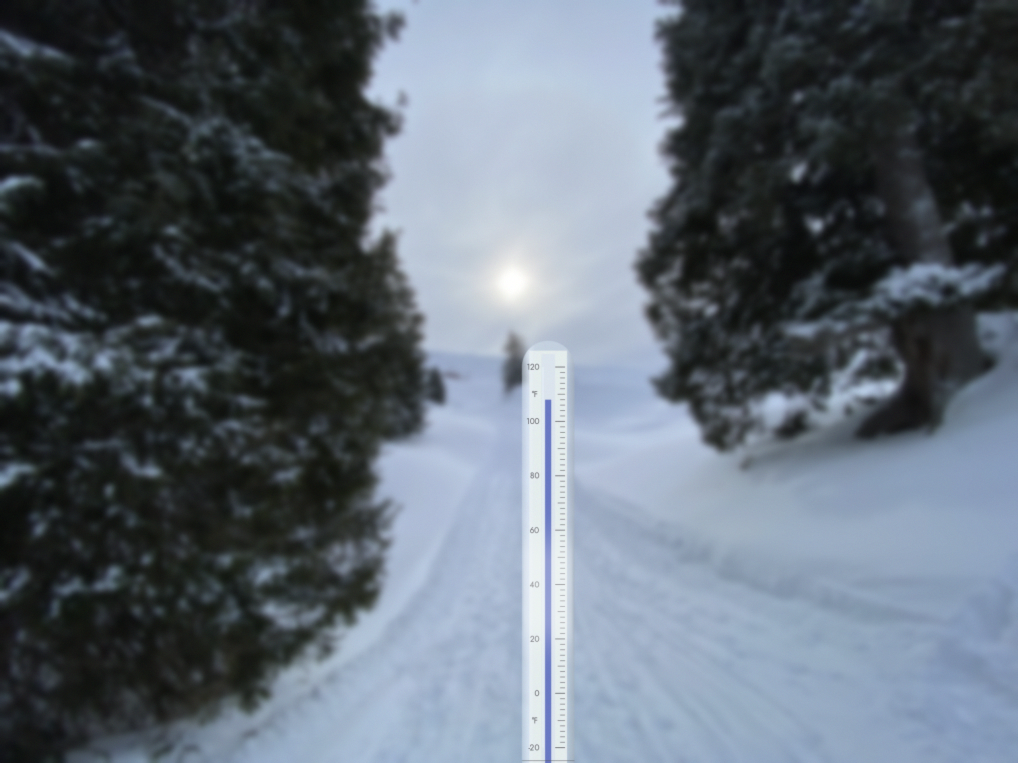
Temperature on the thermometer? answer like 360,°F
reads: 108,°F
